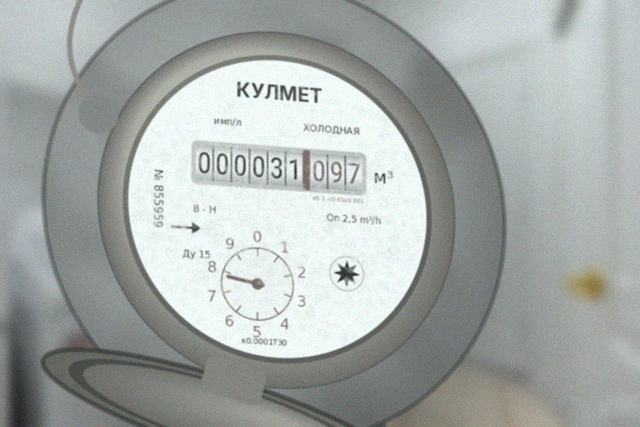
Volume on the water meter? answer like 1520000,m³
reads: 31.0977,m³
